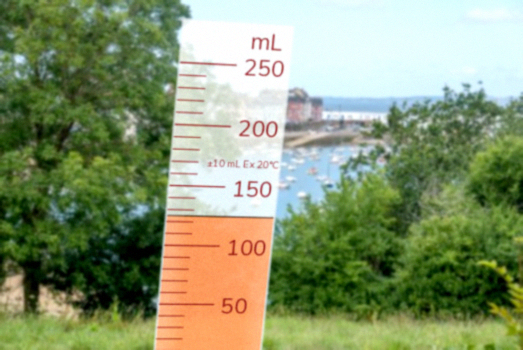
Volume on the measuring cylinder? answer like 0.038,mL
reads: 125,mL
